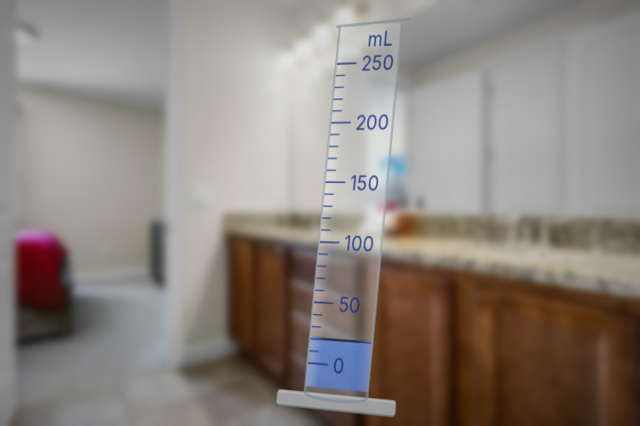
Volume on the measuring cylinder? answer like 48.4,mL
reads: 20,mL
